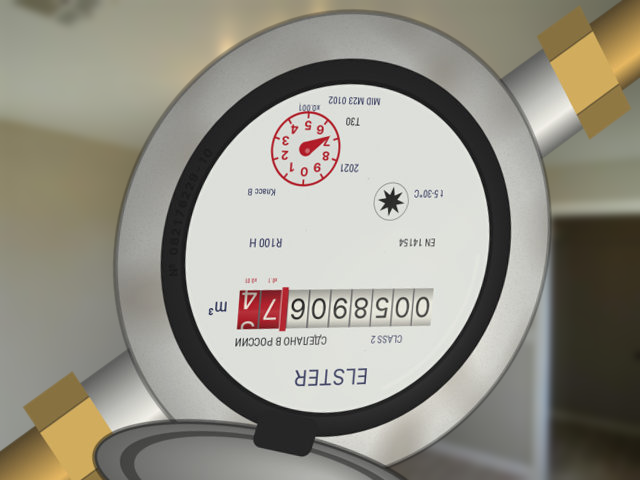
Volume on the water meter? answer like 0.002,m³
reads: 58906.736,m³
